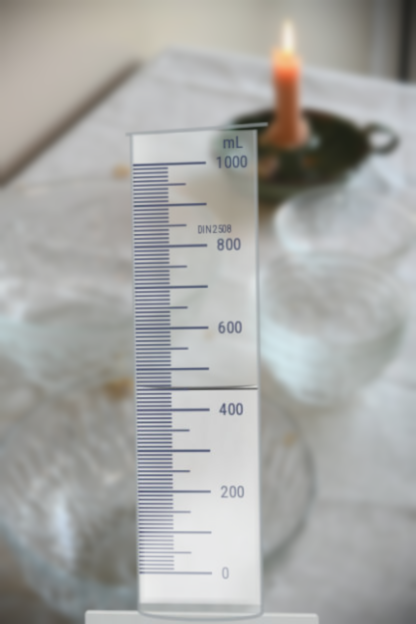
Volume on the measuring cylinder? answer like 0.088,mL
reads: 450,mL
